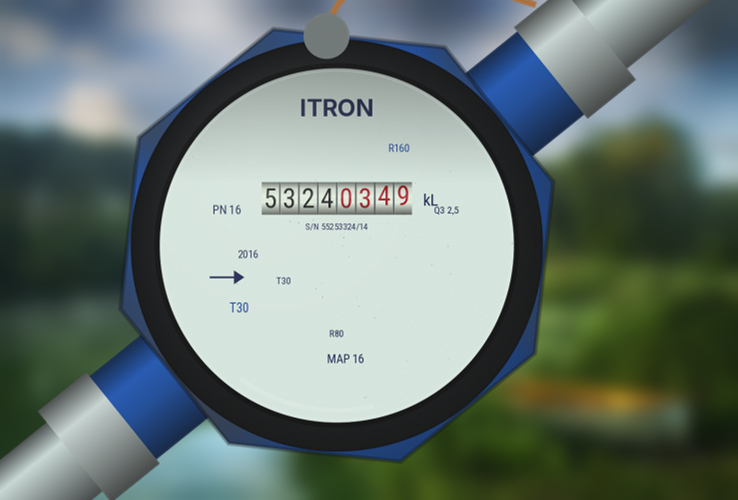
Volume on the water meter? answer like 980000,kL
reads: 5324.0349,kL
